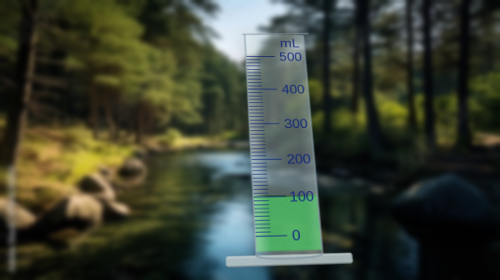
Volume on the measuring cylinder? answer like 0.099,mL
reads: 100,mL
